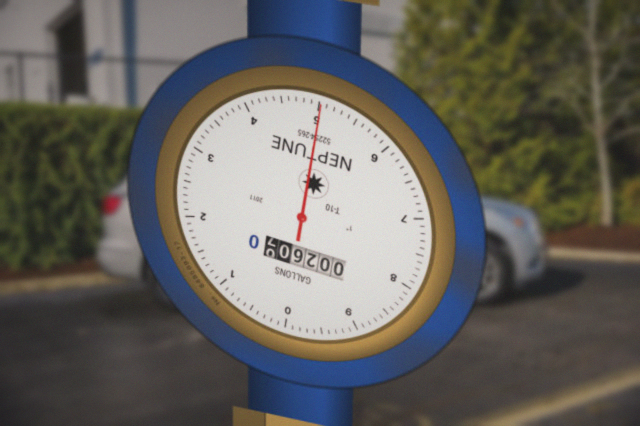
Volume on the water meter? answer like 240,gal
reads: 26065.0,gal
